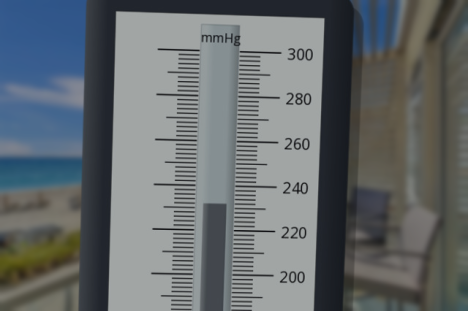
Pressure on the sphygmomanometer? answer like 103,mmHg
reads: 232,mmHg
